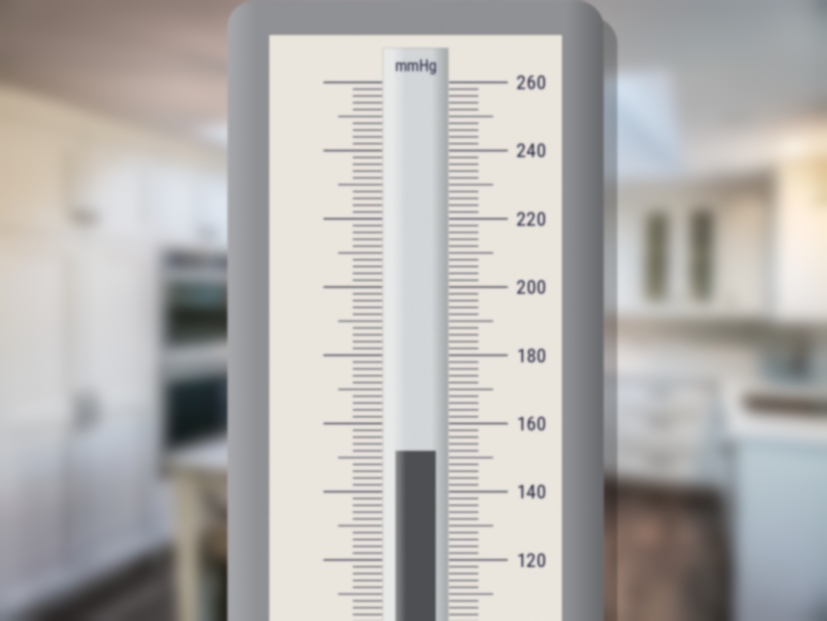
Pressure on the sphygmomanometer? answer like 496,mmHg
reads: 152,mmHg
